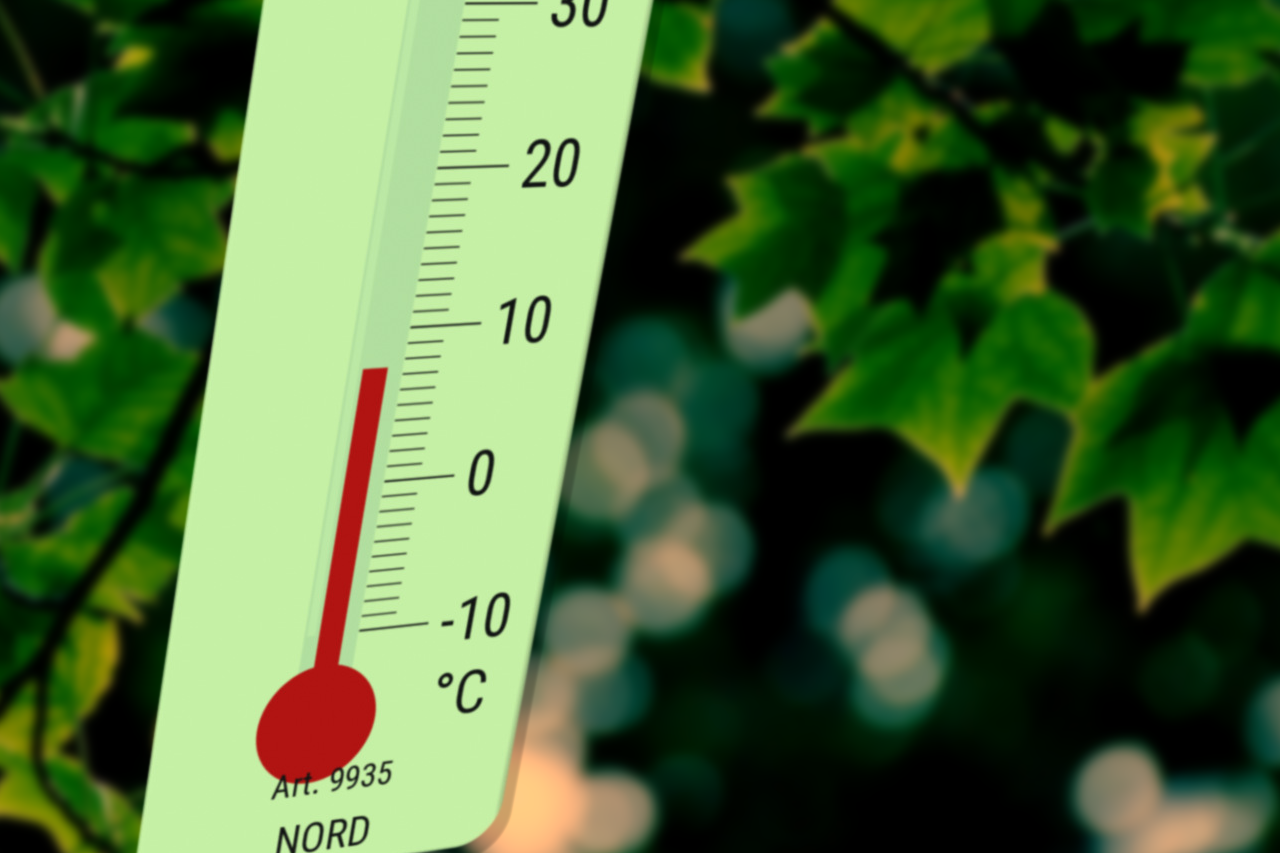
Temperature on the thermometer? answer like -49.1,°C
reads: 7.5,°C
